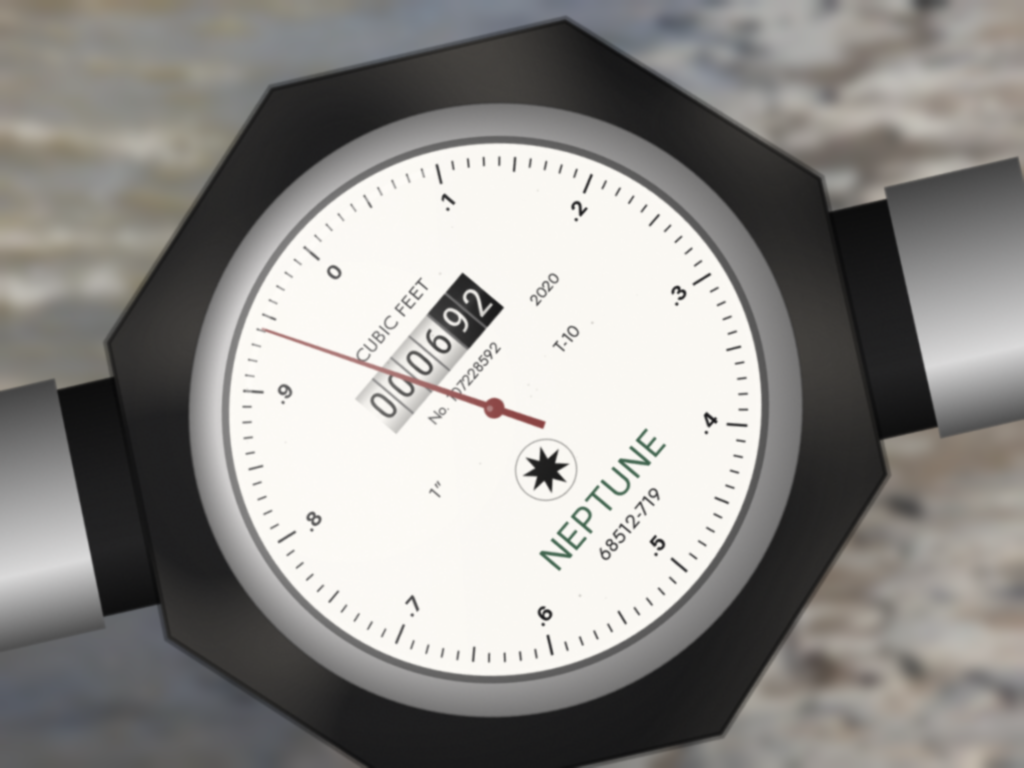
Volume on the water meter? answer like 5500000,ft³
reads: 691.94,ft³
